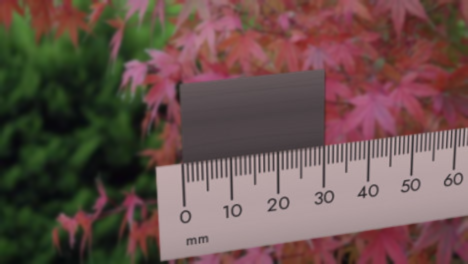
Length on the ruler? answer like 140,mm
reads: 30,mm
